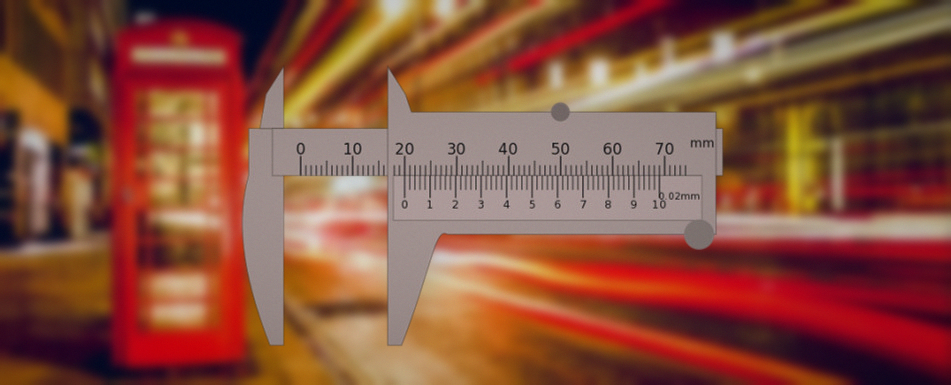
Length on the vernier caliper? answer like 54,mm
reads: 20.0,mm
